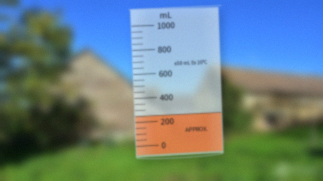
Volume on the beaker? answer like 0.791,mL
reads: 250,mL
